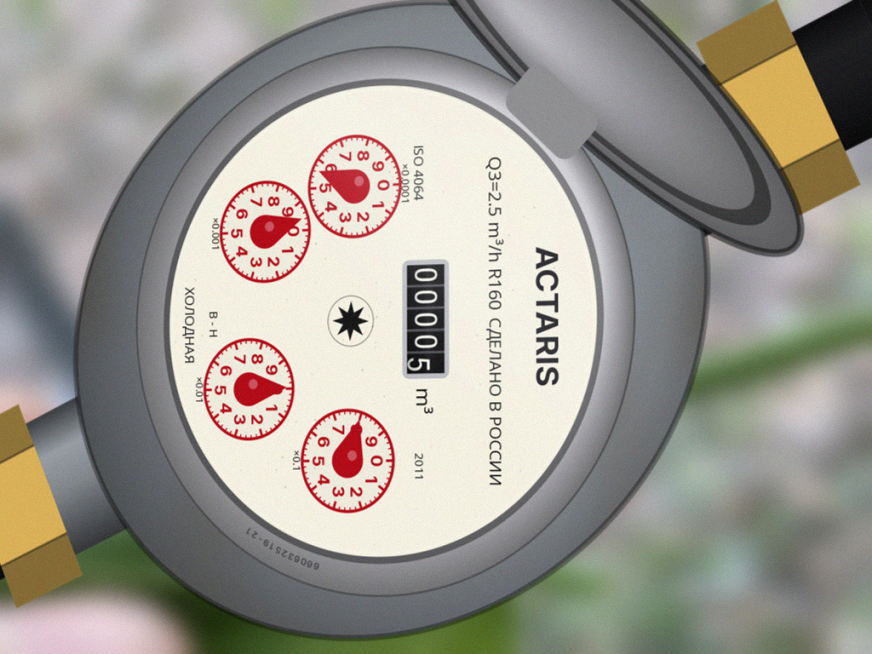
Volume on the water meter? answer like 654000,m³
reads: 4.7995,m³
